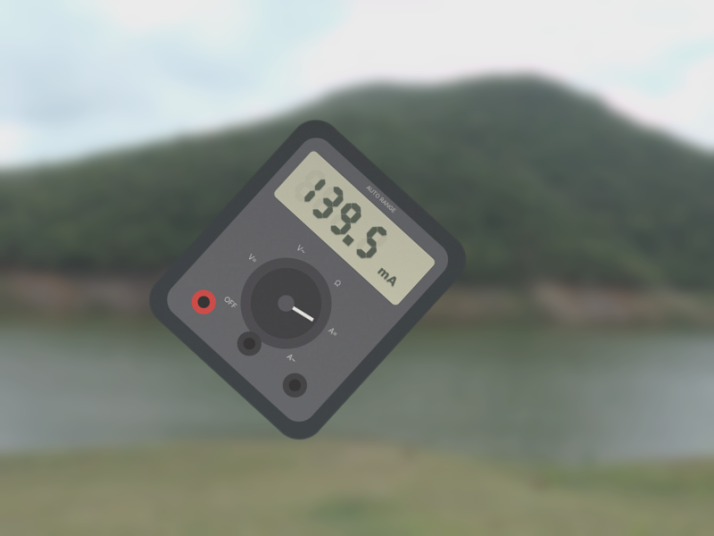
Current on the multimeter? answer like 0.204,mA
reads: 139.5,mA
